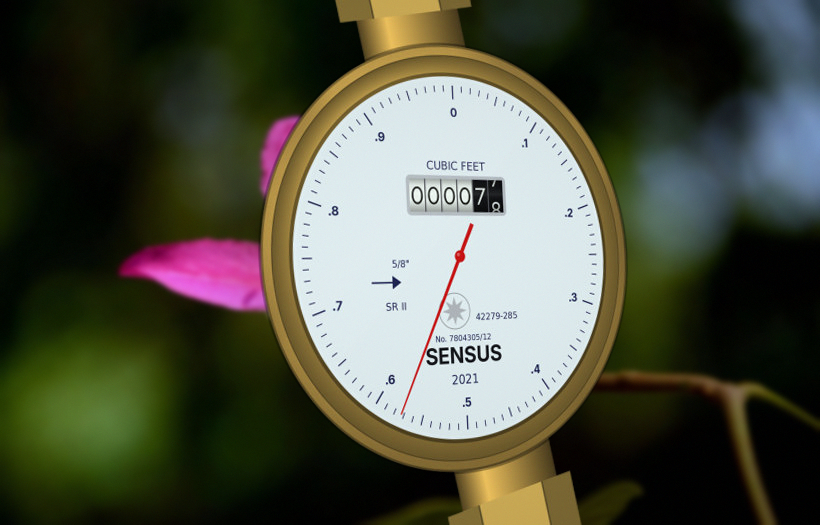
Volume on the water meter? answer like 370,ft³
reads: 77.57,ft³
